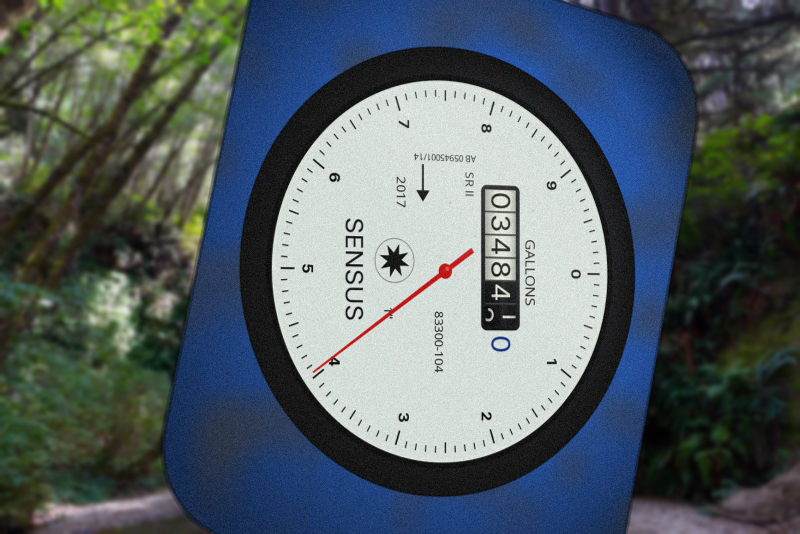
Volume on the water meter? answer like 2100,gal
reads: 348414.0,gal
